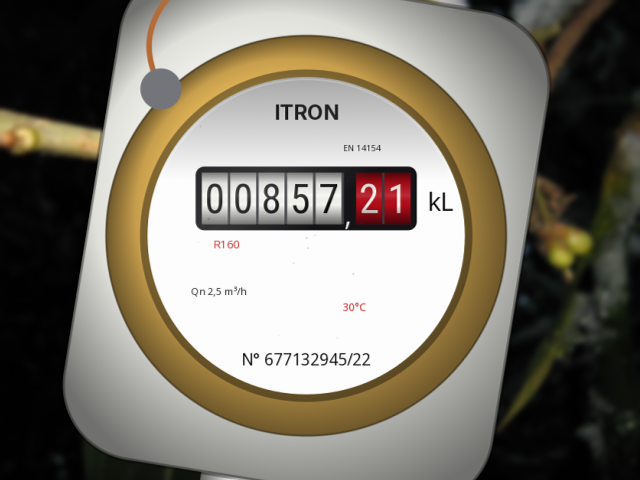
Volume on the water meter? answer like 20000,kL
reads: 857.21,kL
